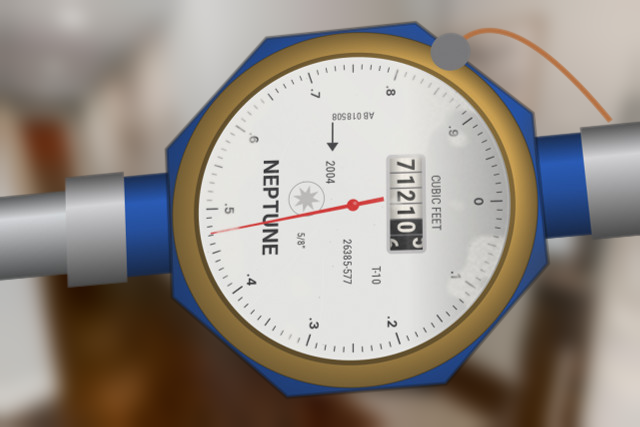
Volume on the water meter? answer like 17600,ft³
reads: 712105.47,ft³
